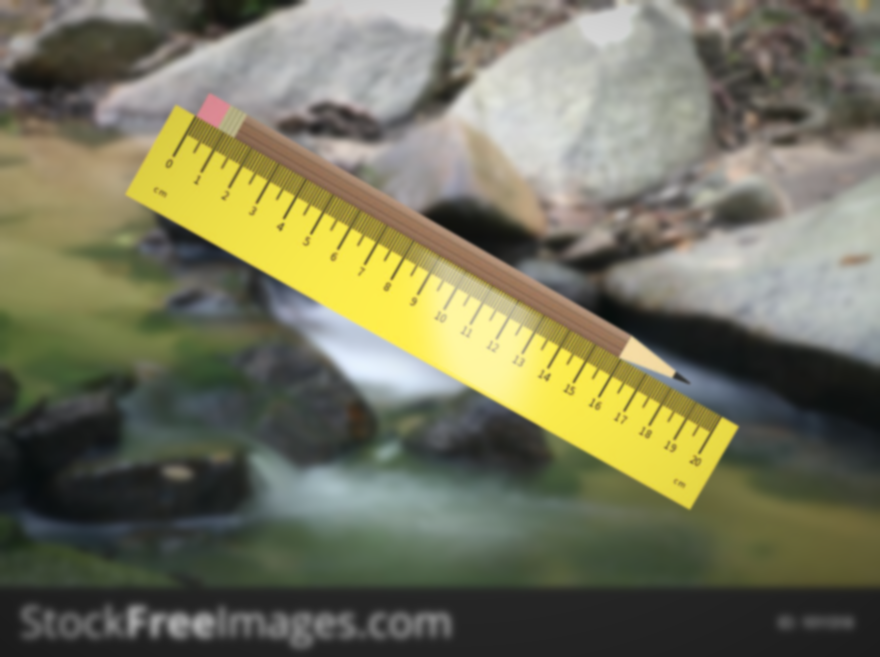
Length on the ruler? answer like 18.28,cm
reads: 18.5,cm
